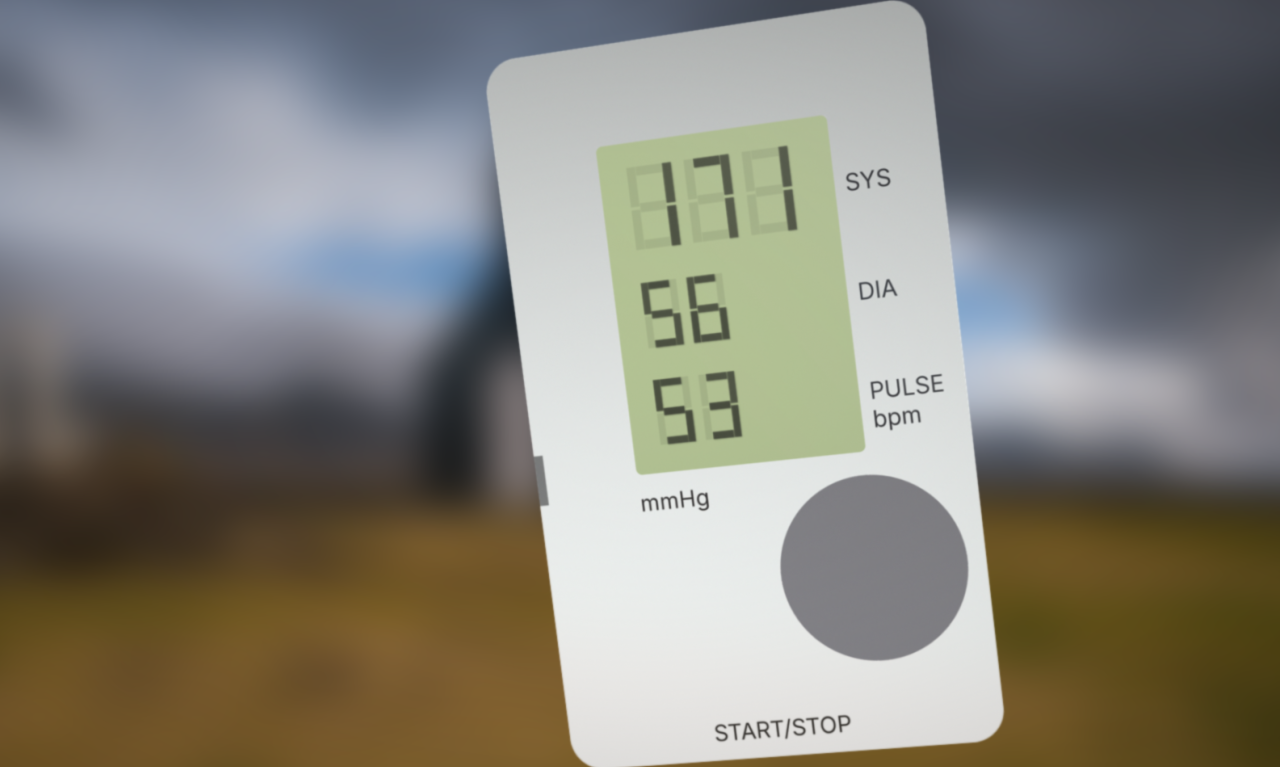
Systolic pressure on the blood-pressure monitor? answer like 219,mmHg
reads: 171,mmHg
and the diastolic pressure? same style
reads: 56,mmHg
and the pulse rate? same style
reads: 53,bpm
